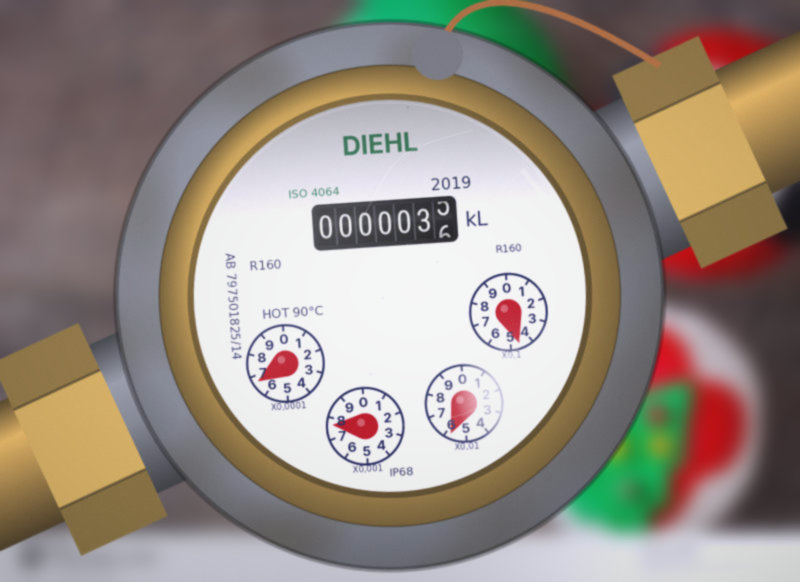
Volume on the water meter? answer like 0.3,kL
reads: 35.4576,kL
